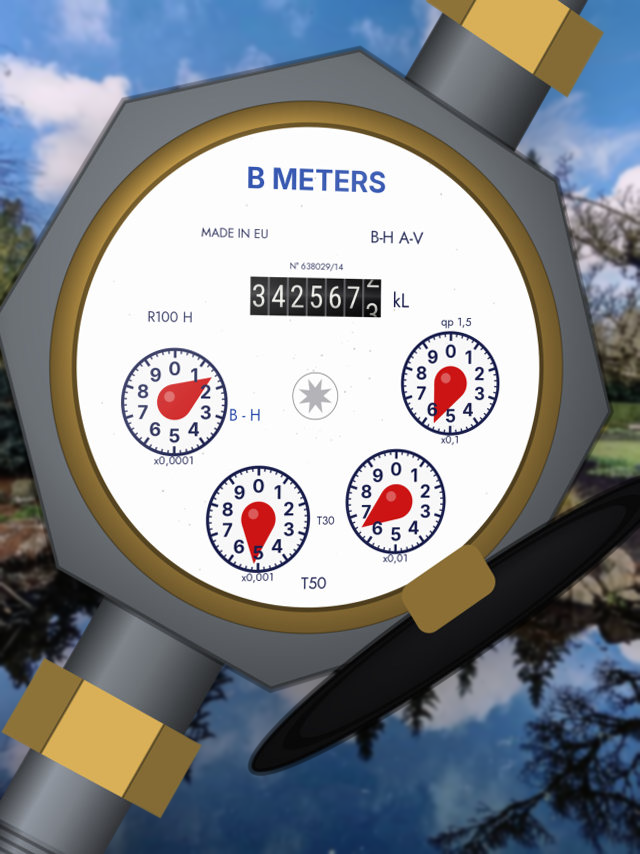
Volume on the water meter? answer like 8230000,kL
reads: 3425672.5651,kL
